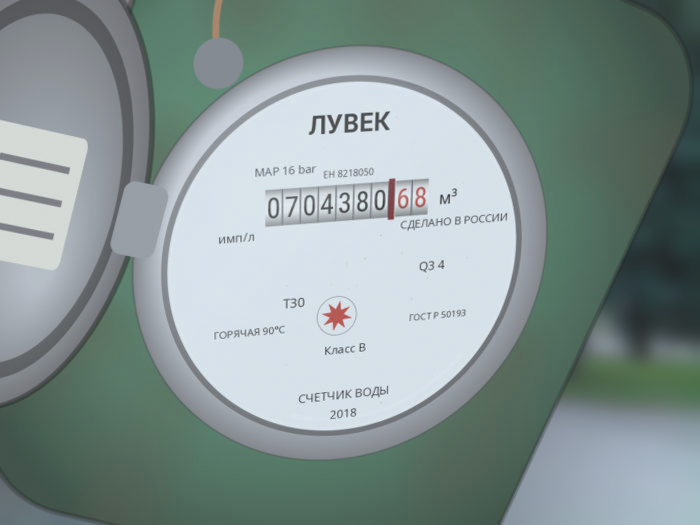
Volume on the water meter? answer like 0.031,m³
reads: 704380.68,m³
